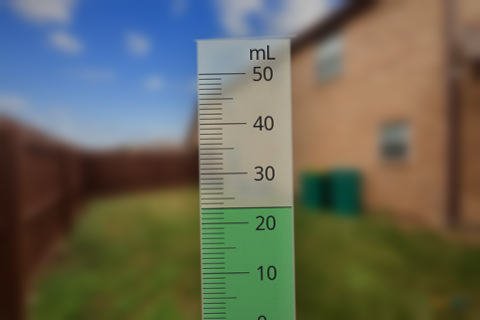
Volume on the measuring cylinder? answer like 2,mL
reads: 23,mL
